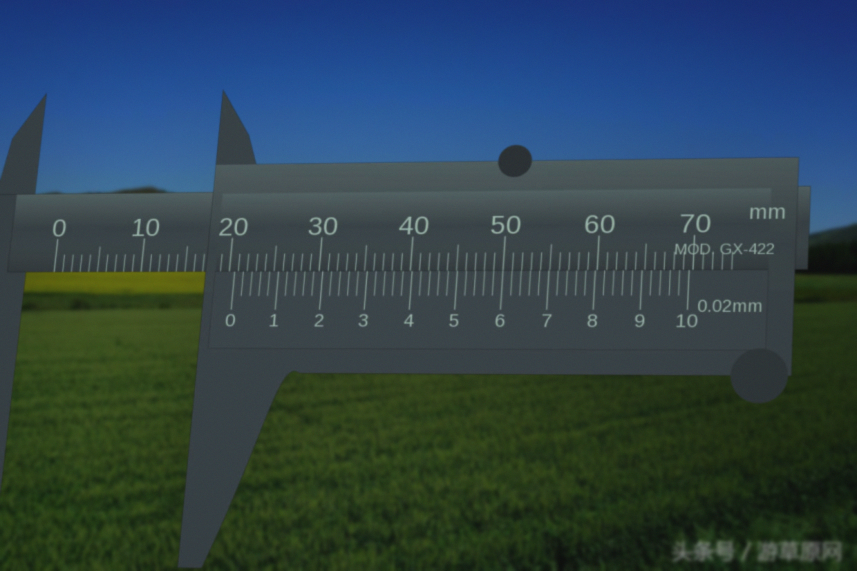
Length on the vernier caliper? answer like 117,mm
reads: 20.6,mm
